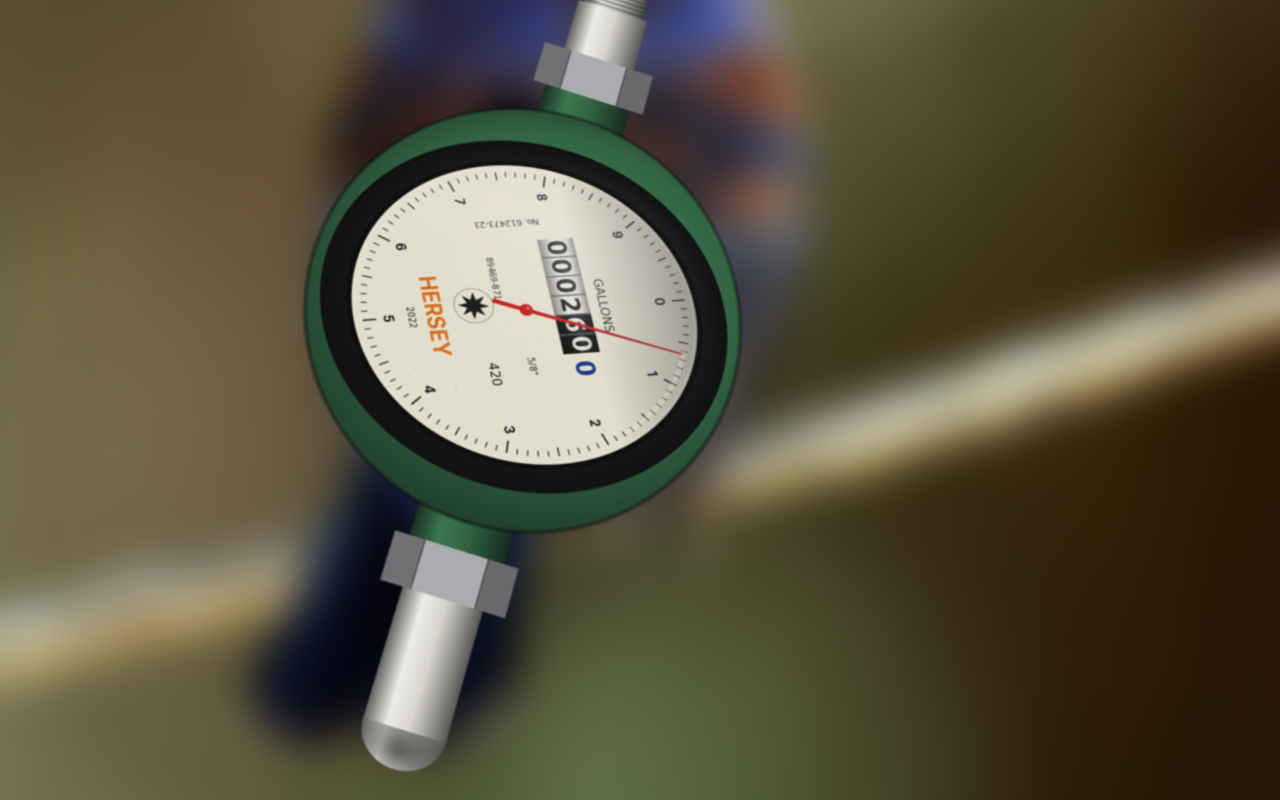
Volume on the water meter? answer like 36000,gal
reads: 2600.6,gal
